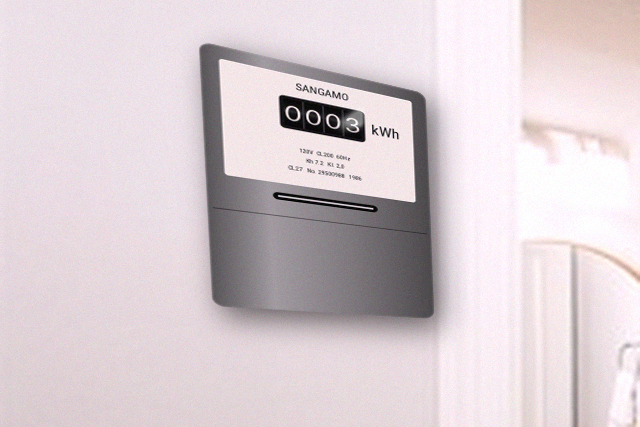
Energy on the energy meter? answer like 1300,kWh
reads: 3,kWh
